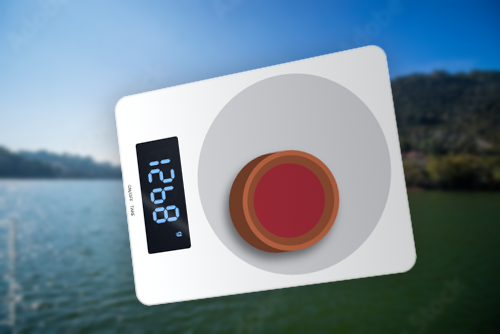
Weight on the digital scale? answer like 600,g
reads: 1268,g
